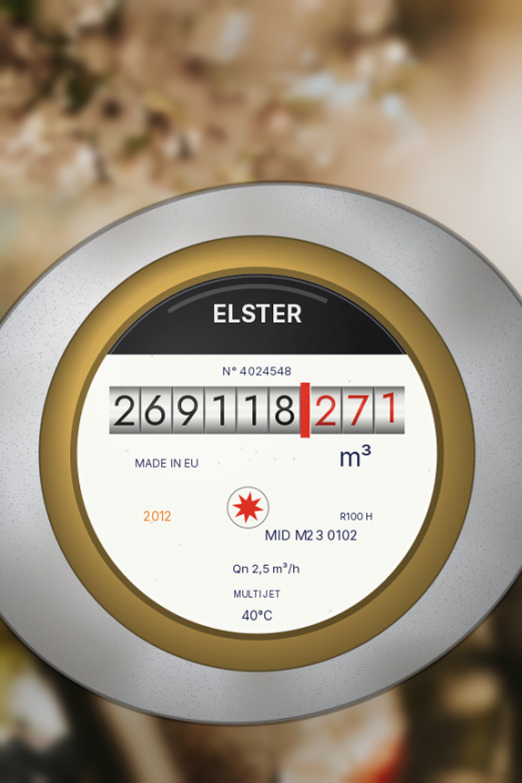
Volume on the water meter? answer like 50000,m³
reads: 269118.271,m³
